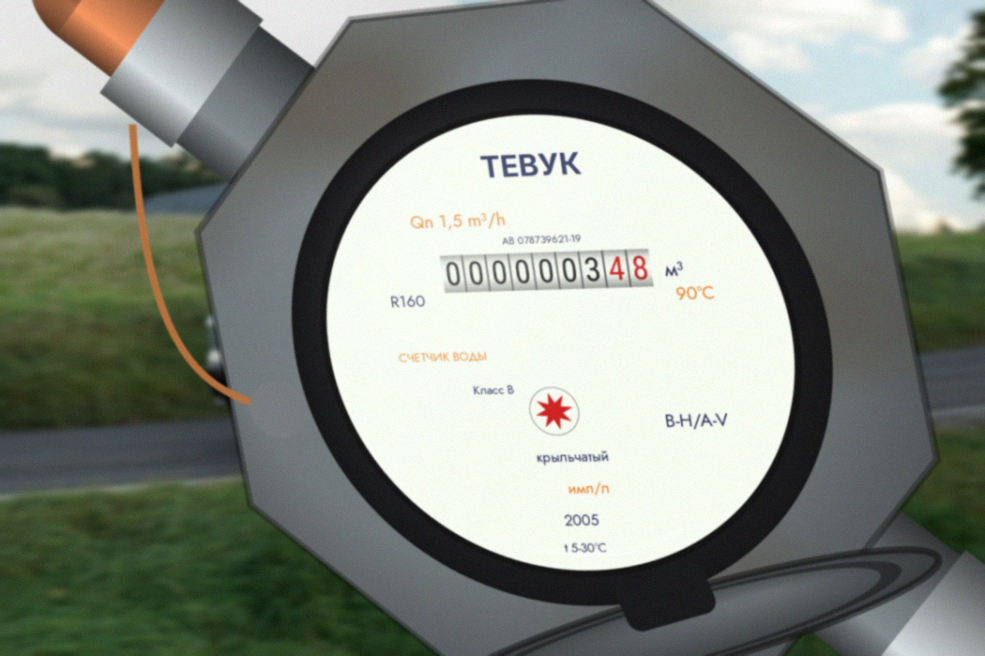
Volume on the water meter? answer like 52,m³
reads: 3.48,m³
